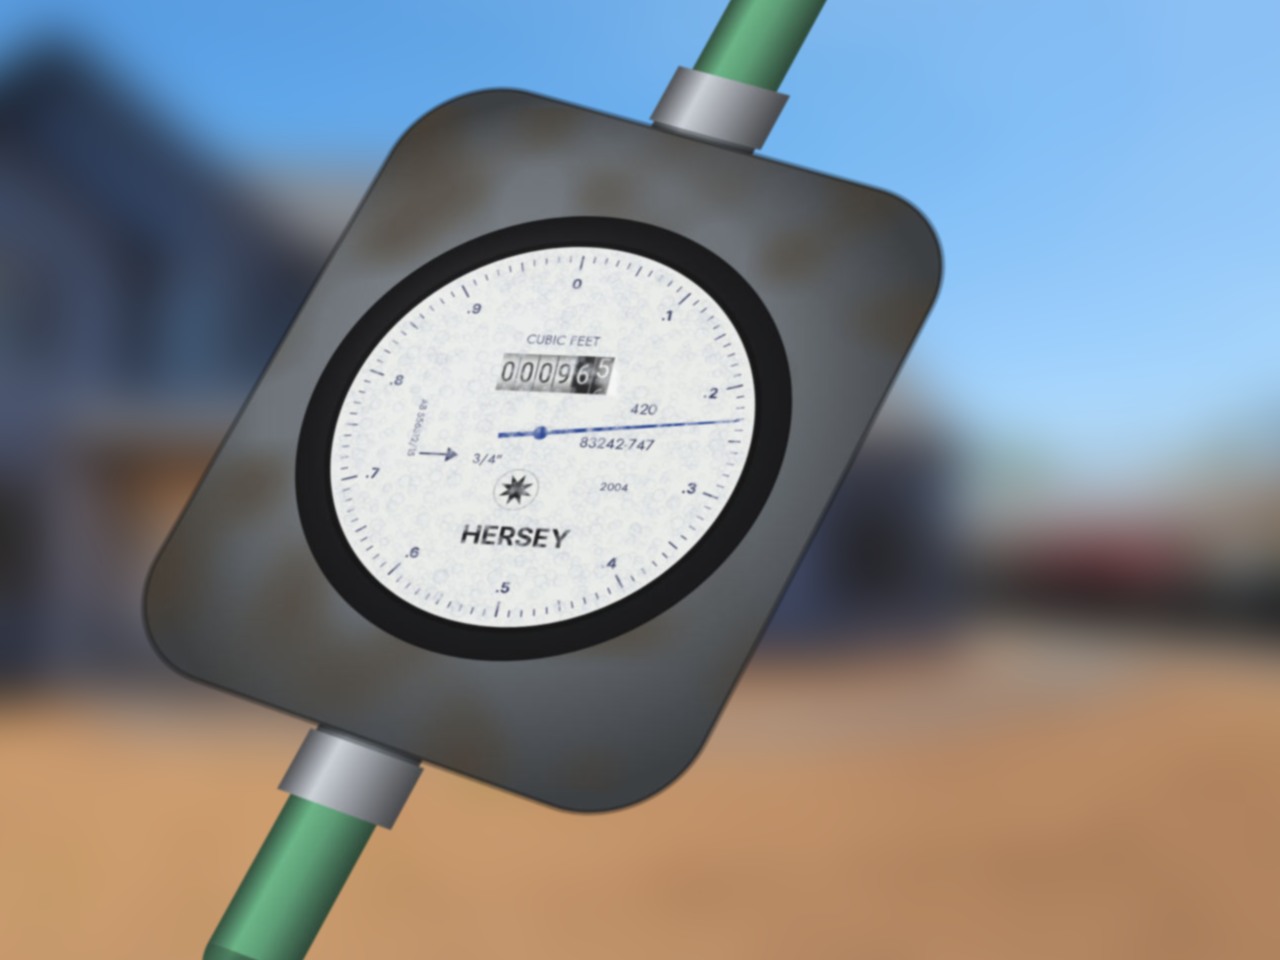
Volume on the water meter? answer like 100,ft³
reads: 965.23,ft³
